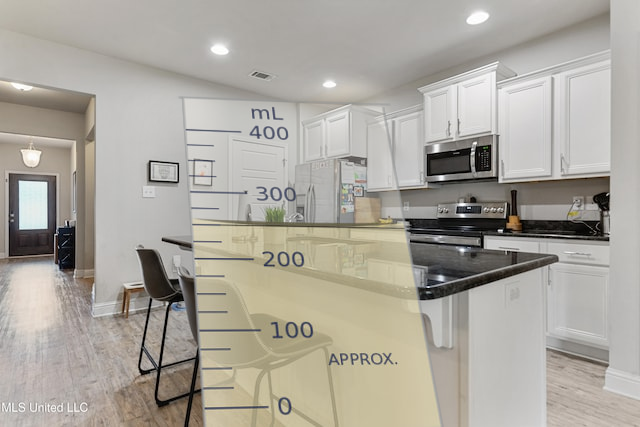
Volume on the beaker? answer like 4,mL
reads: 250,mL
